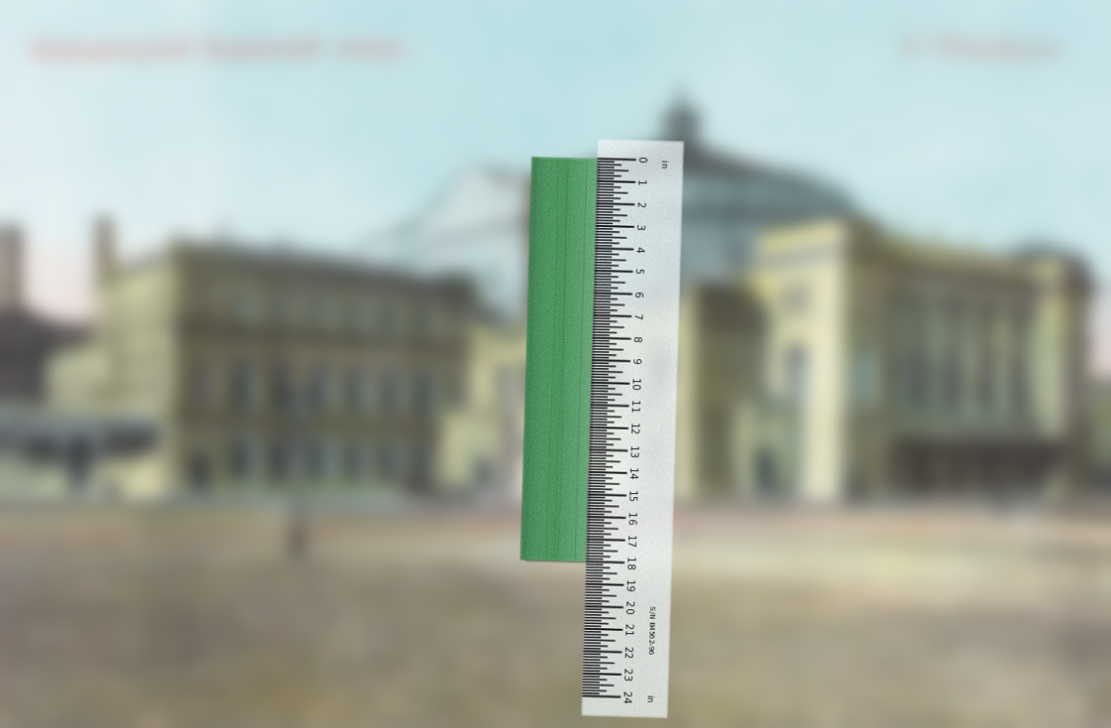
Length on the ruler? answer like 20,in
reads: 18,in
